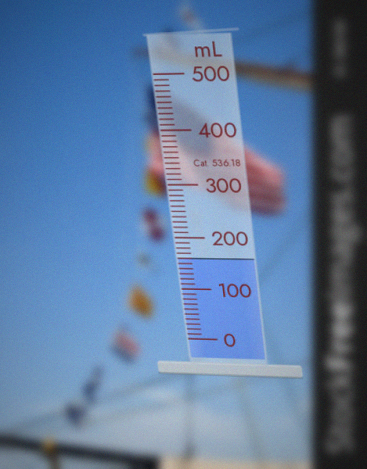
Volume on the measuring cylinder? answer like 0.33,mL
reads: 160,mL
